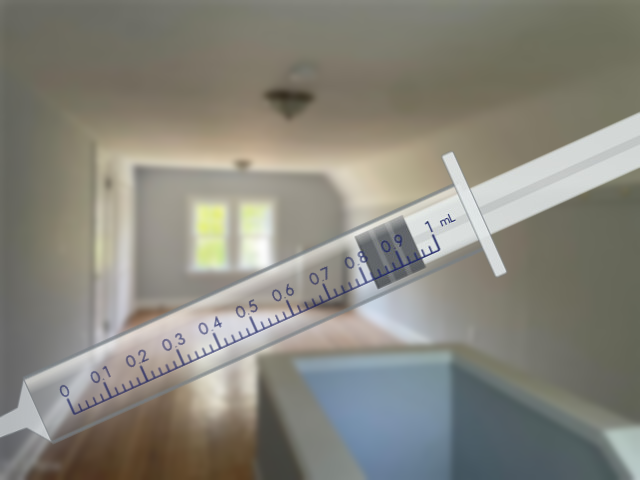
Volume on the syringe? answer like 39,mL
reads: 0.82,mL
